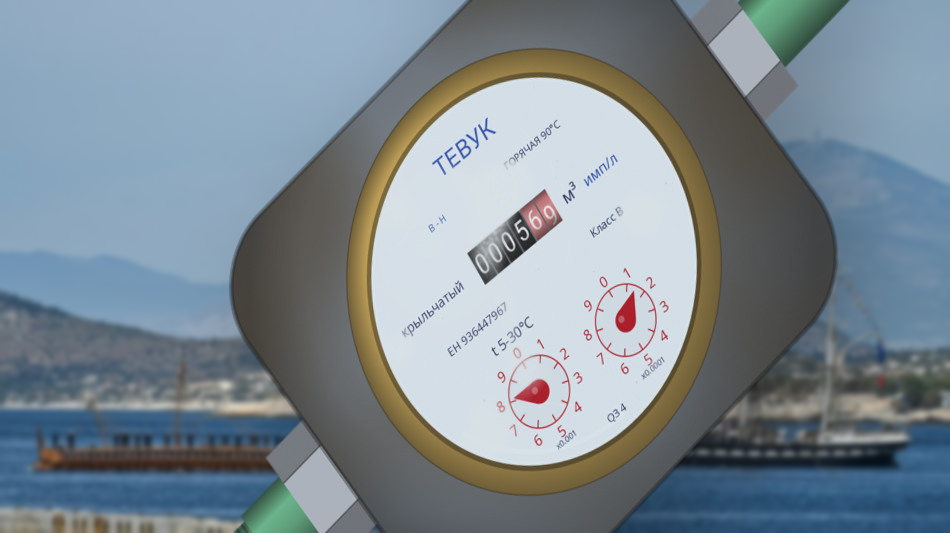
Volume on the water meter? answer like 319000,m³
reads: 5.6881,m³
